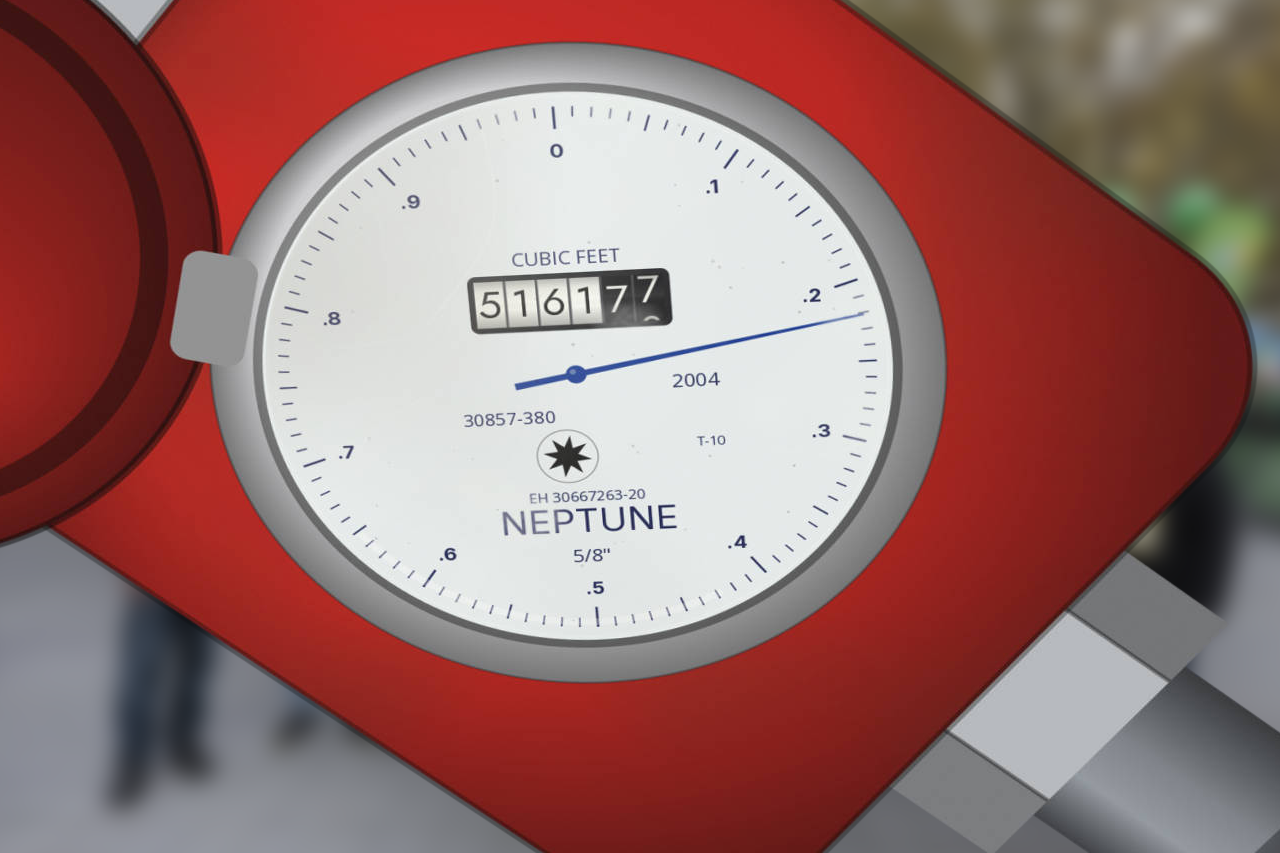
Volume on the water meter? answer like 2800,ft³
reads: 516177.22,ft³
